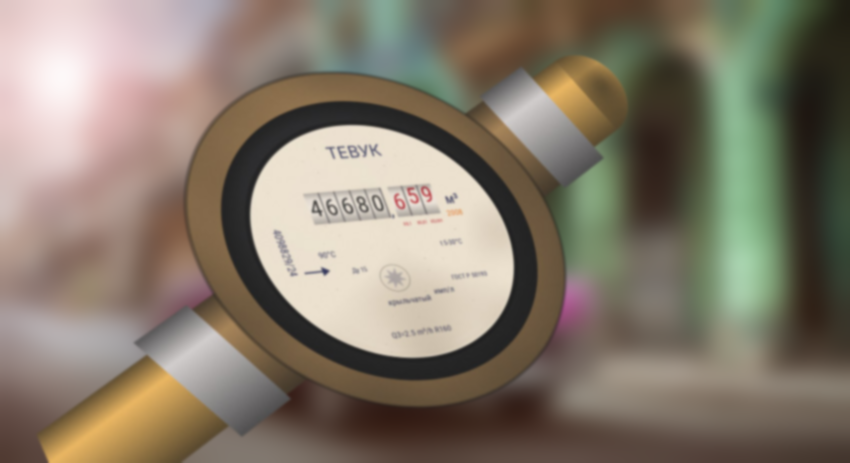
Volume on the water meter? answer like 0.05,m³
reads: 46680.659,m³
